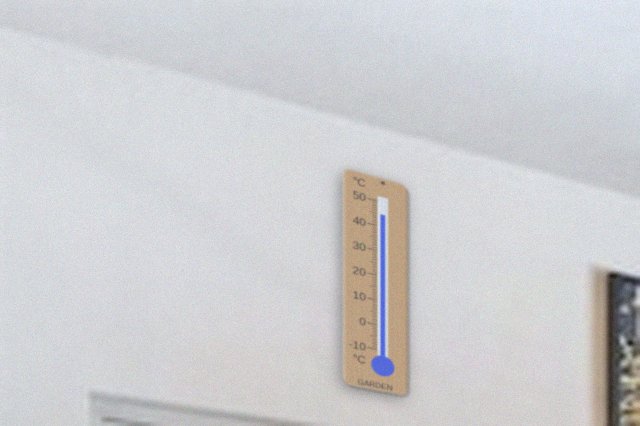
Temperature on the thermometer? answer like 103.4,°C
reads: 45,°C
